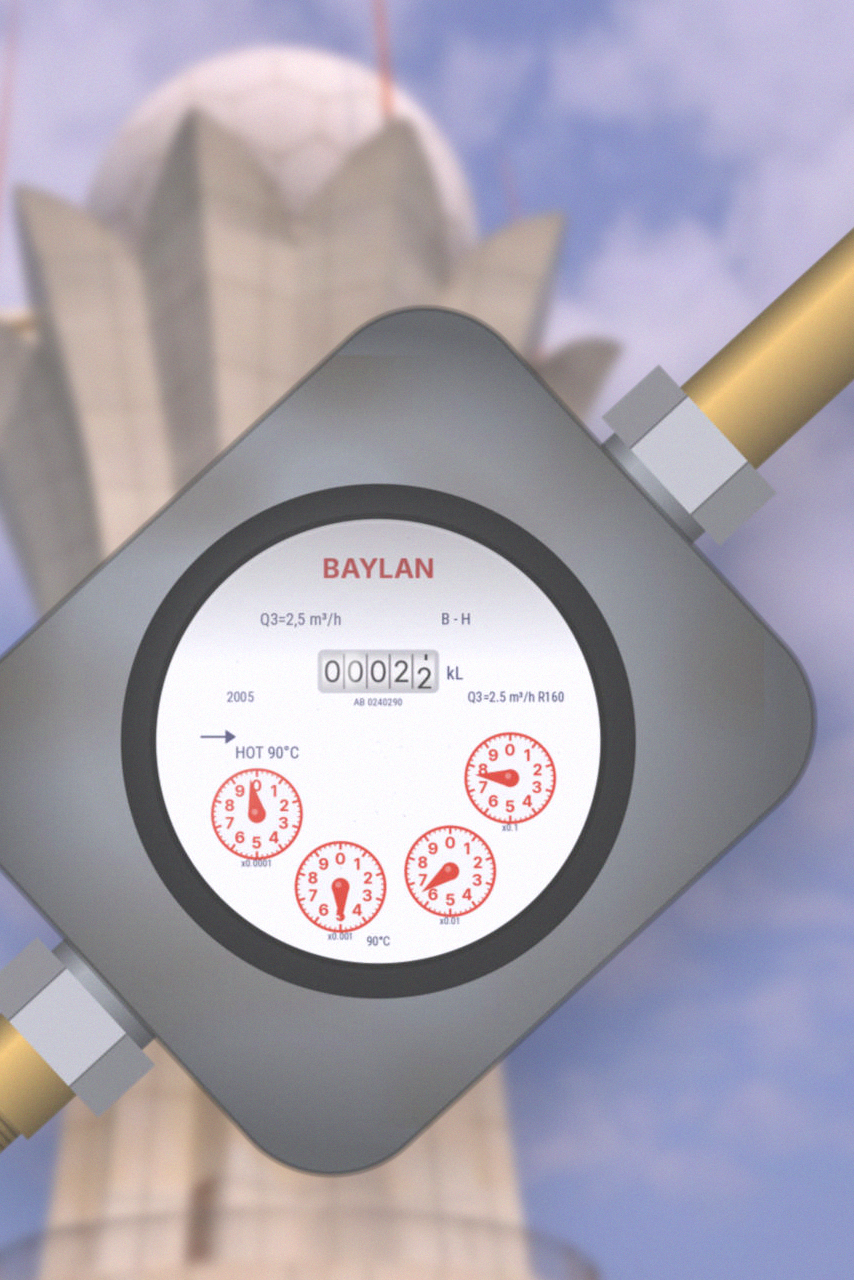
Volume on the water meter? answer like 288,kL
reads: 21.7649,kL
